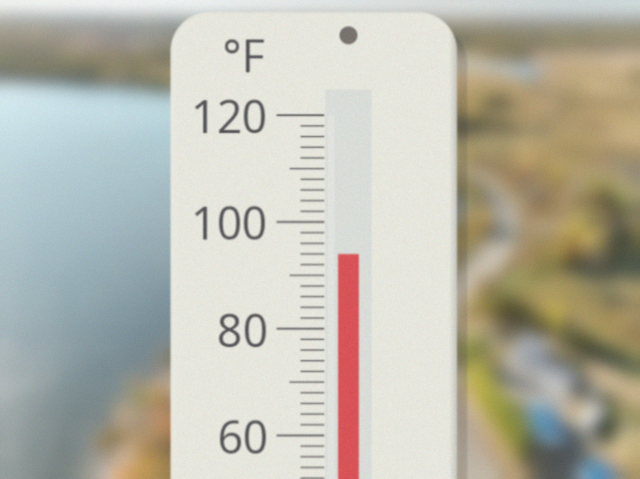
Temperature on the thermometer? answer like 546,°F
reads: 94,°F
